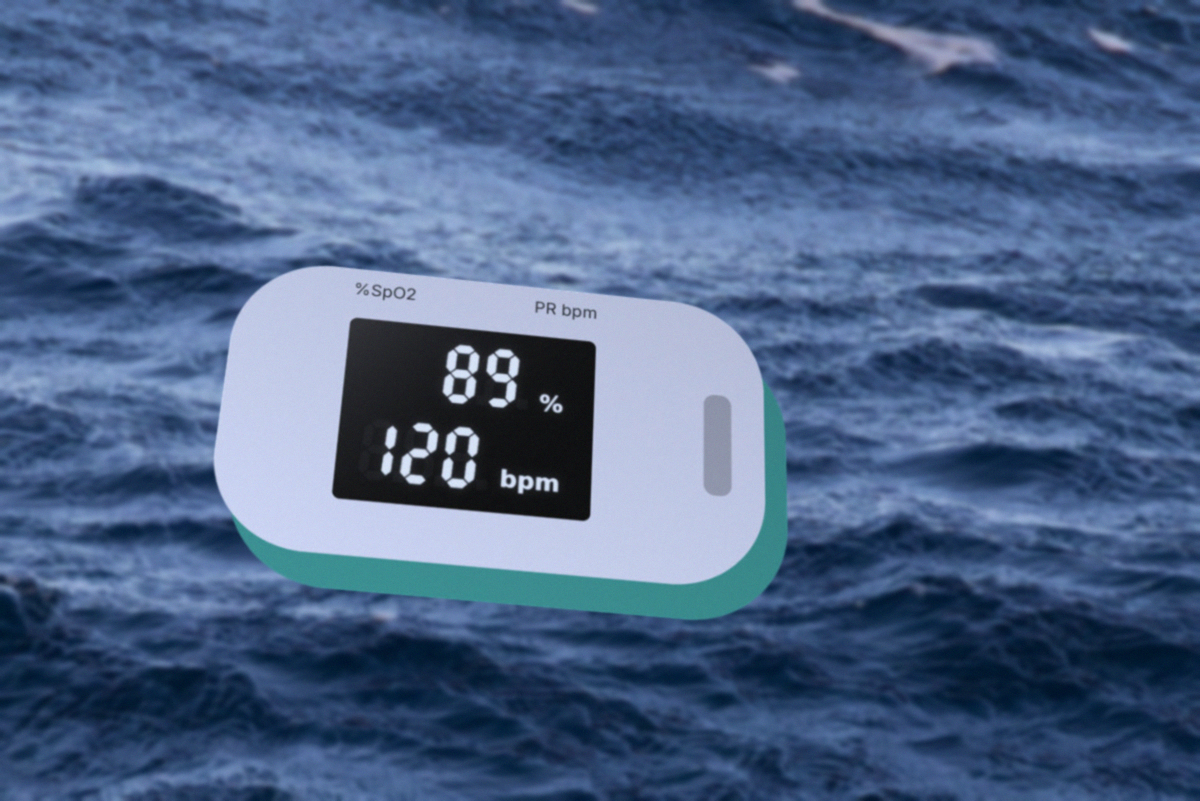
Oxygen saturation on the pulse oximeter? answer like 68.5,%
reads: 89,%
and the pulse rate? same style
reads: 120,bpm
